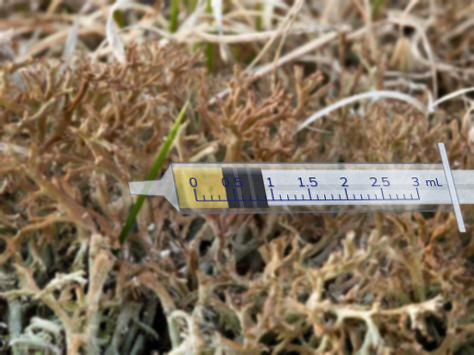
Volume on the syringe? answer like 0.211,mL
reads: 0.4,mL
